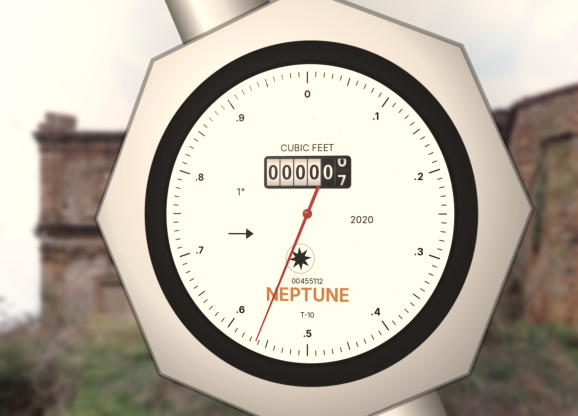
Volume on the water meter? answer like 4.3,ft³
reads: 6.56,ft³
